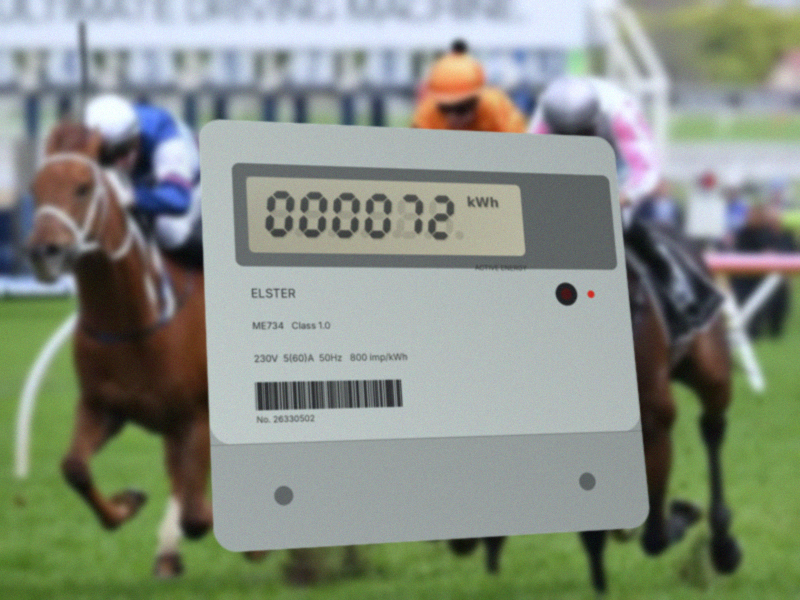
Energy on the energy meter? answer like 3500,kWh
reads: 72,kWh
